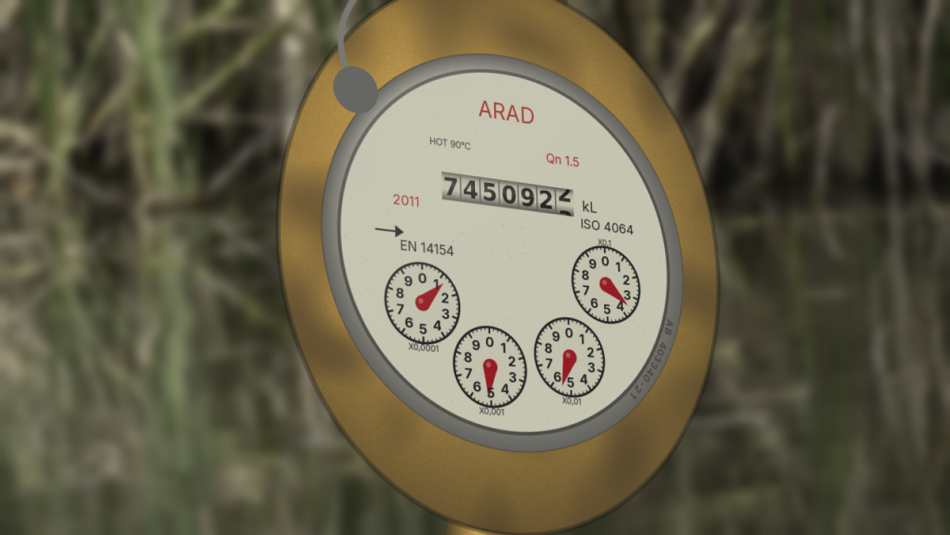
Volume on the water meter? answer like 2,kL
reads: 7450922.3551,kL
